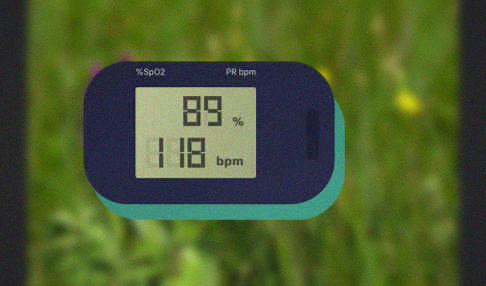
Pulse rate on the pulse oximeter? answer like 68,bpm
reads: 118,bpm
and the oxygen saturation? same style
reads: 89,%
